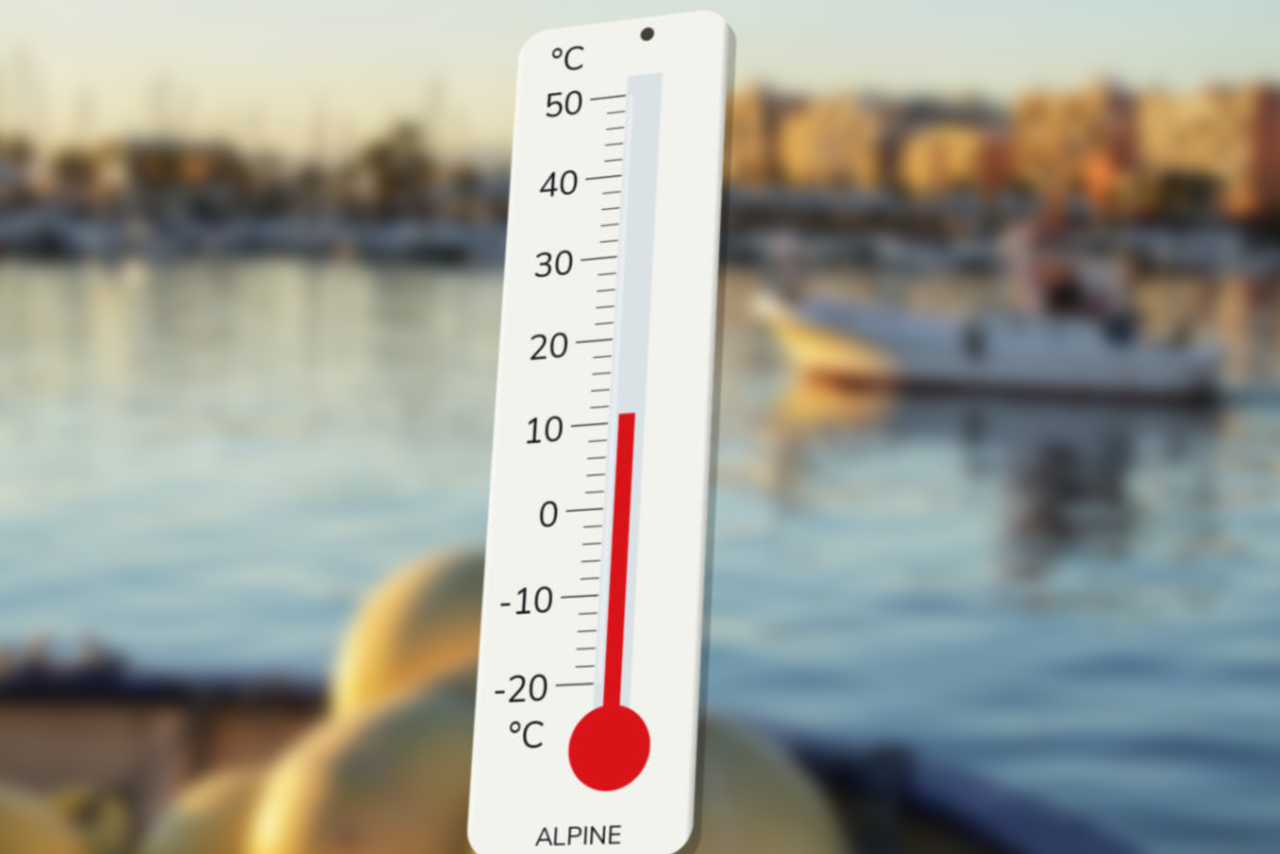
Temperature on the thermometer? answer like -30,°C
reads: 11,°C
